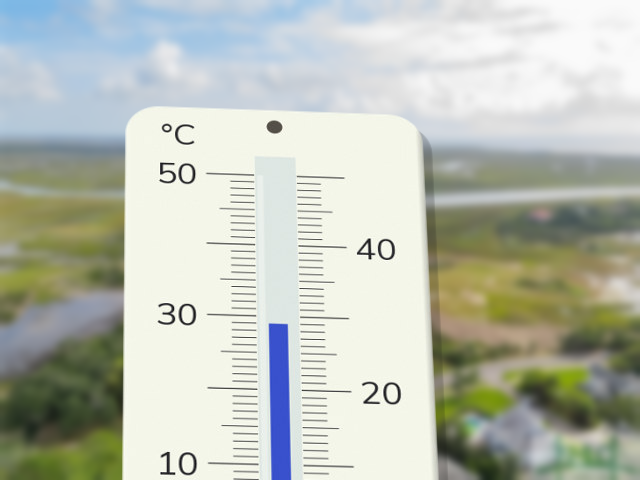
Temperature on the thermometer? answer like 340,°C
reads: 29,°C
